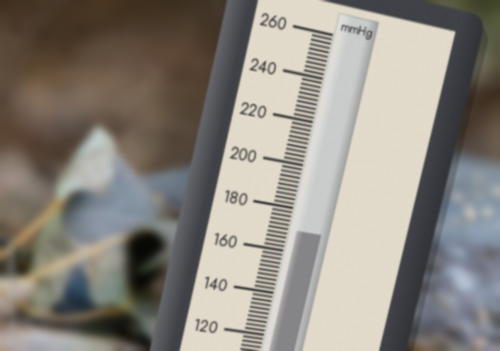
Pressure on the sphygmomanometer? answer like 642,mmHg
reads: 170,mmHg
